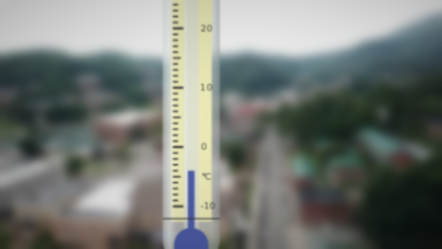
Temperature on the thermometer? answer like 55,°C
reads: -4,°C
